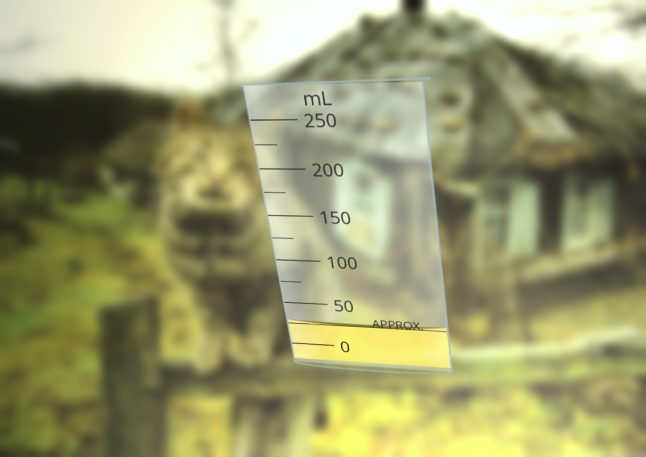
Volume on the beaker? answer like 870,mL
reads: 25,mL
